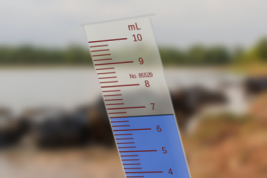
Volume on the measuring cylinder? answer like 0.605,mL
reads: 6.6,mL
